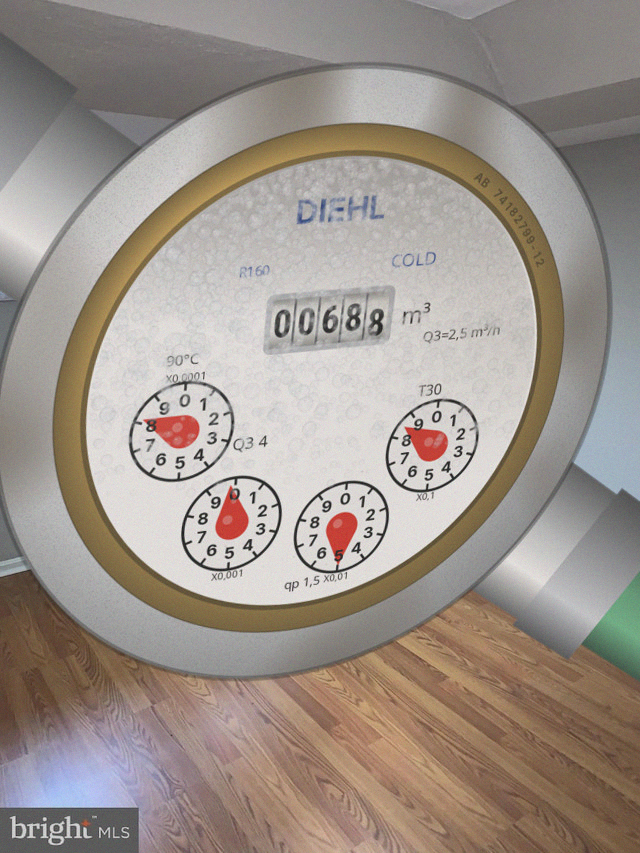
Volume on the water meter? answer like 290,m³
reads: 687.8498,m³
